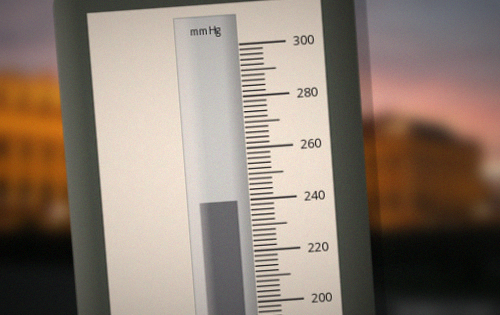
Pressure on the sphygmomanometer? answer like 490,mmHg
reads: 240,mmHg
